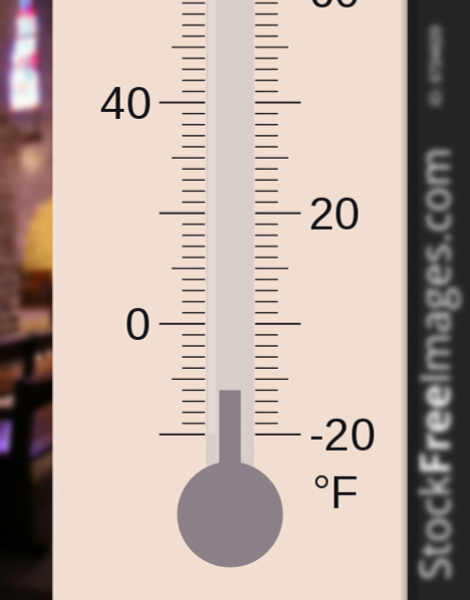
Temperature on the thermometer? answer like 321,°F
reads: -12,°F
